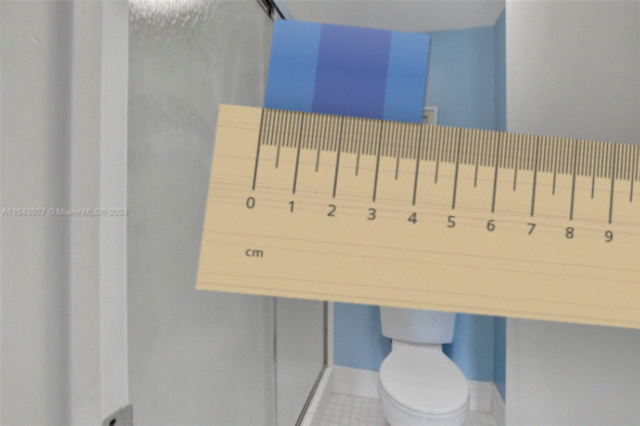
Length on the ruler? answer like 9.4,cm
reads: 4,cm
